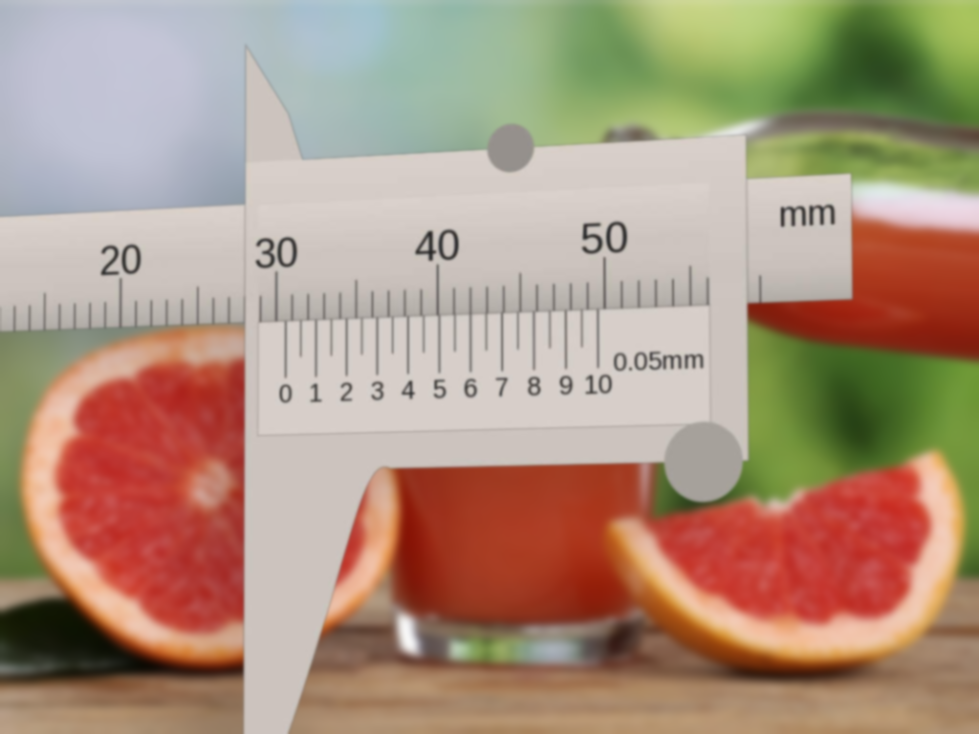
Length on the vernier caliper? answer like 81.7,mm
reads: 30.6,mm
